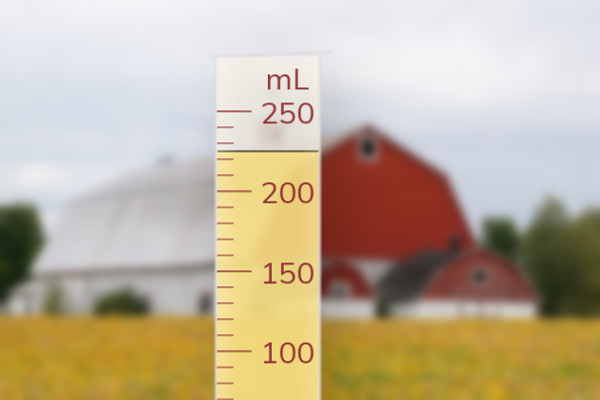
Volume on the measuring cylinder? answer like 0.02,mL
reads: 225,mL
